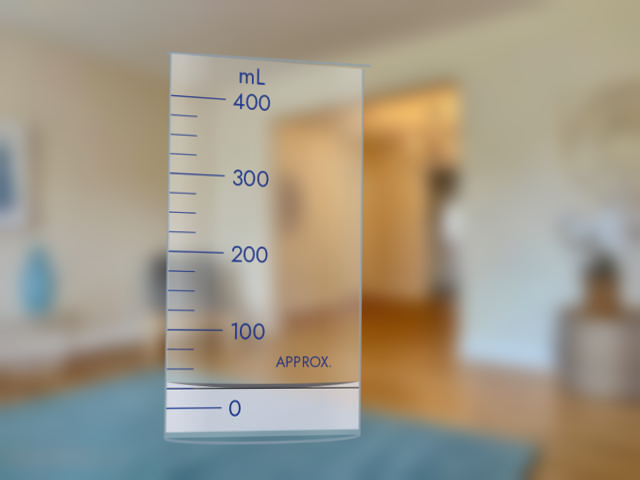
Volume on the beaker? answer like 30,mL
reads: 25,mL
